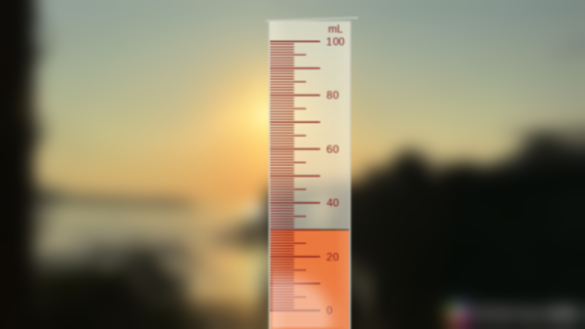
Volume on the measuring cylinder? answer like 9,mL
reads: 30,mL
